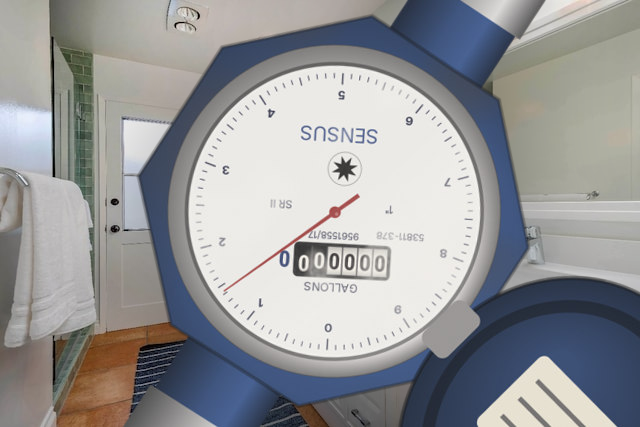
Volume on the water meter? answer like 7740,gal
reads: 1.4,gal
